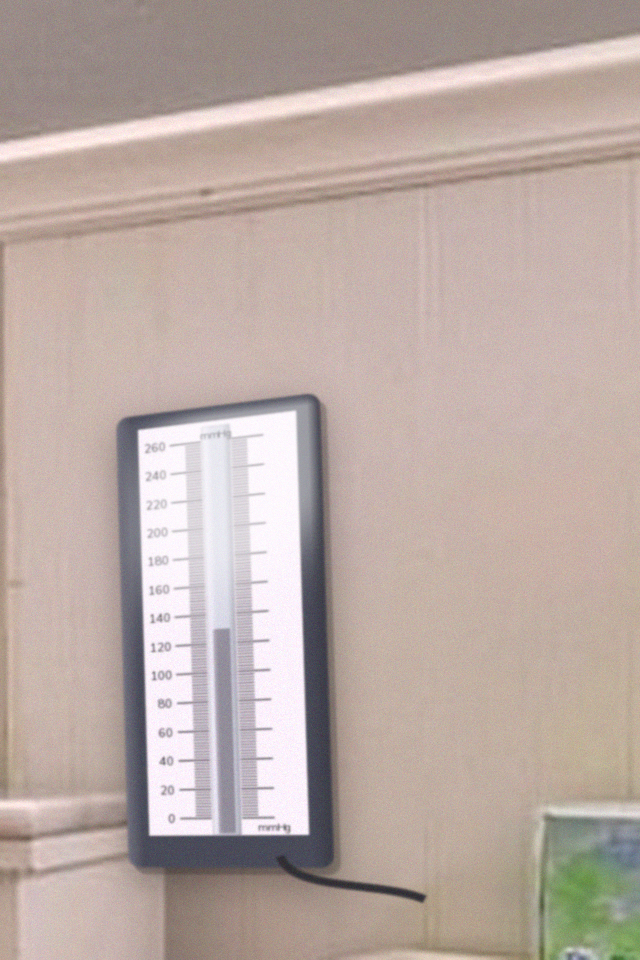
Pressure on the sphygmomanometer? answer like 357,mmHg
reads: 130,mmHg
